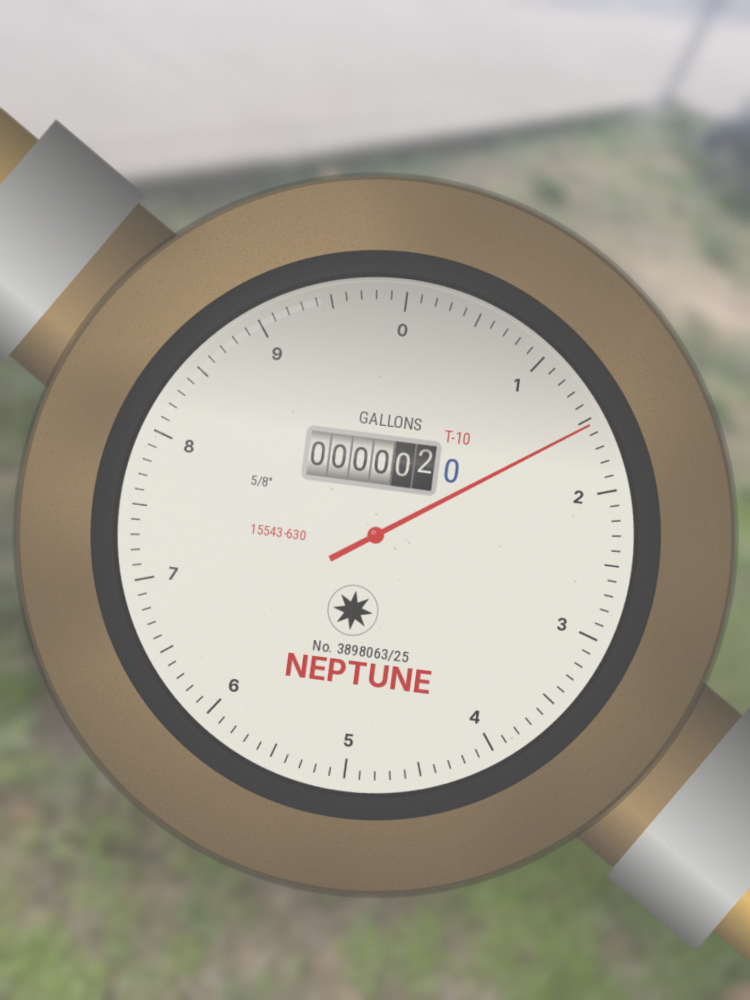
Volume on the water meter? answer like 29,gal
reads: 21.5,gal
